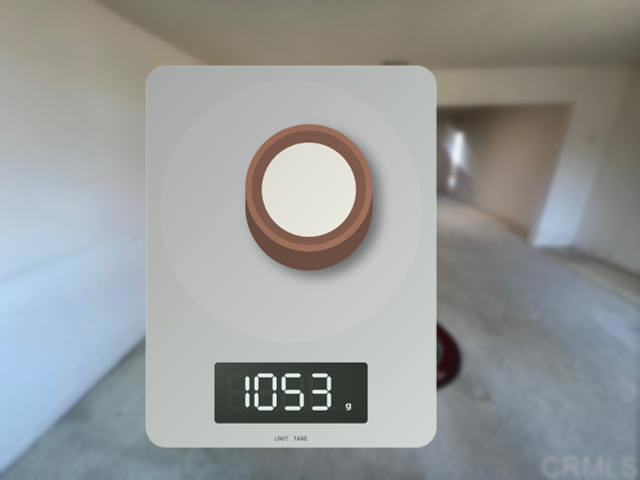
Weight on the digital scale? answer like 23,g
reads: 1053,g
